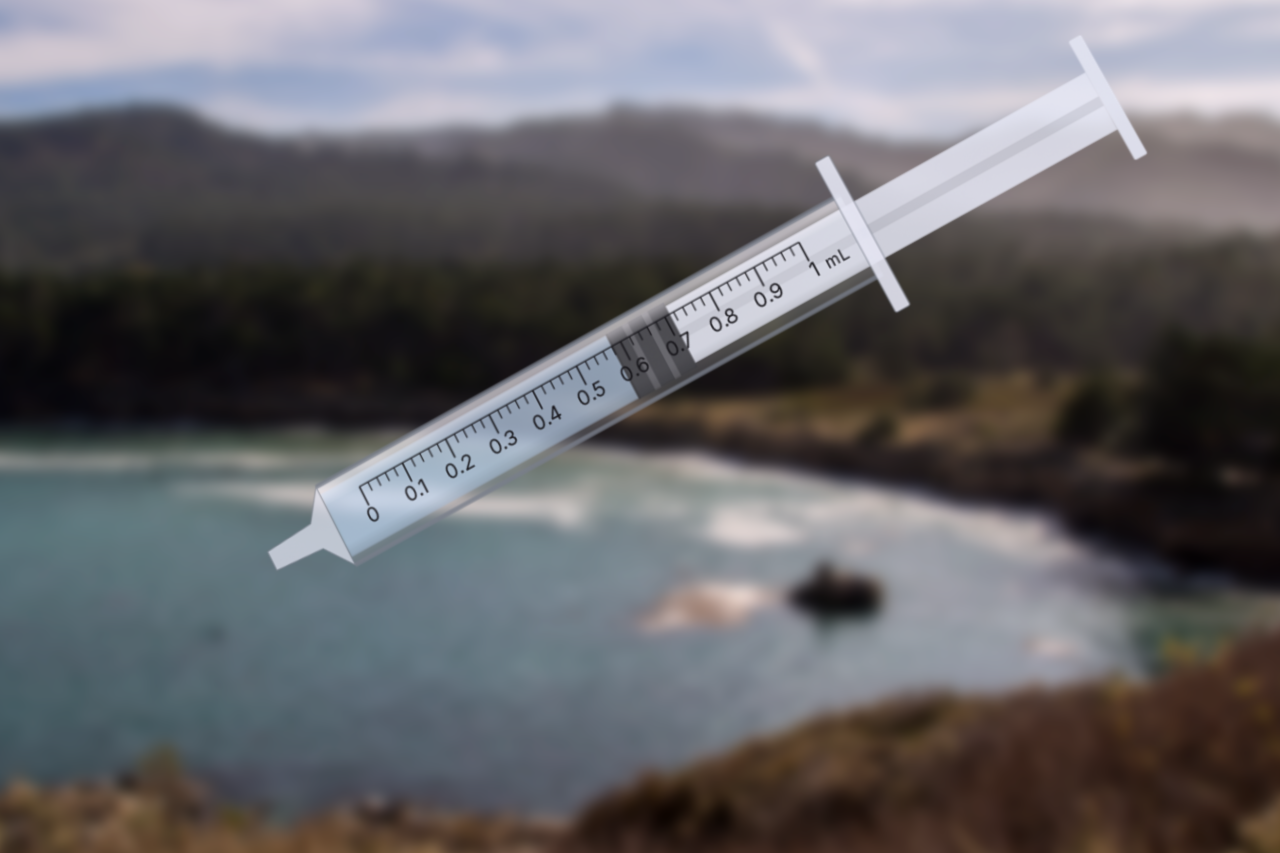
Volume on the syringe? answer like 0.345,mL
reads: 0.58,mL
